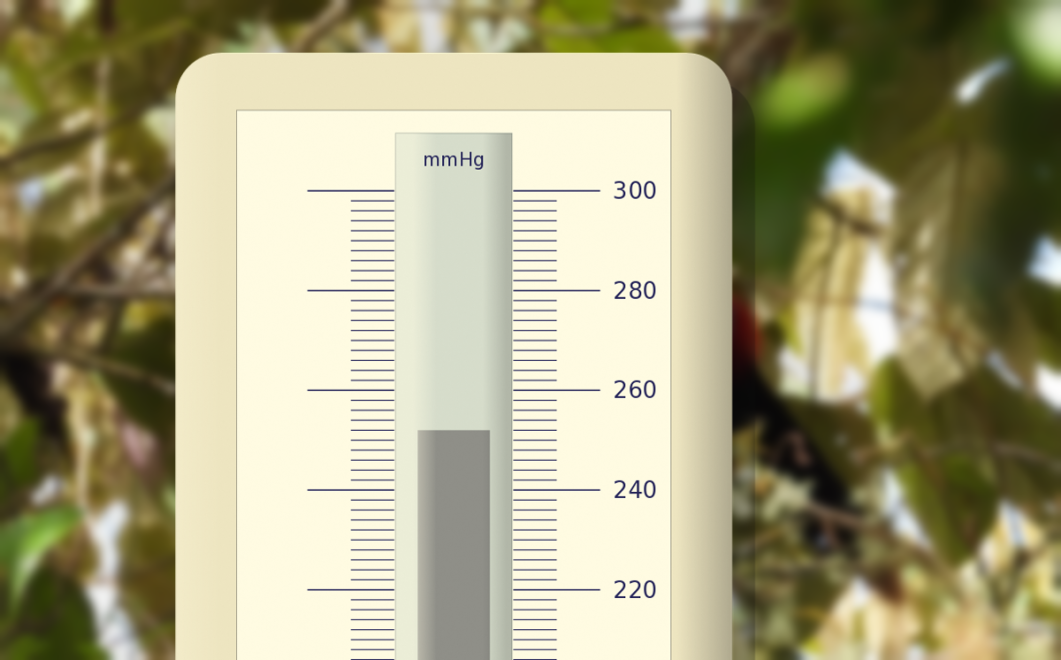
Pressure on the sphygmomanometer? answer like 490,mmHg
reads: 252,mmHg
